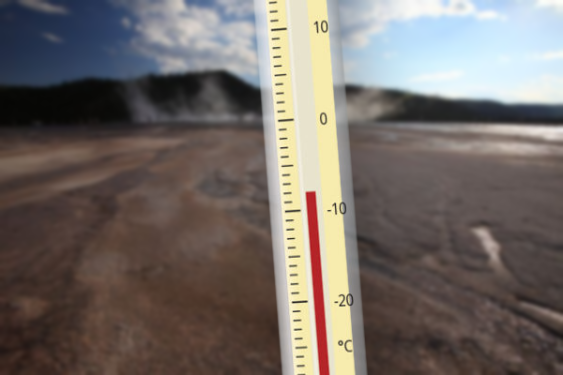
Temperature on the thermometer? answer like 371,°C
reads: -8,°C
